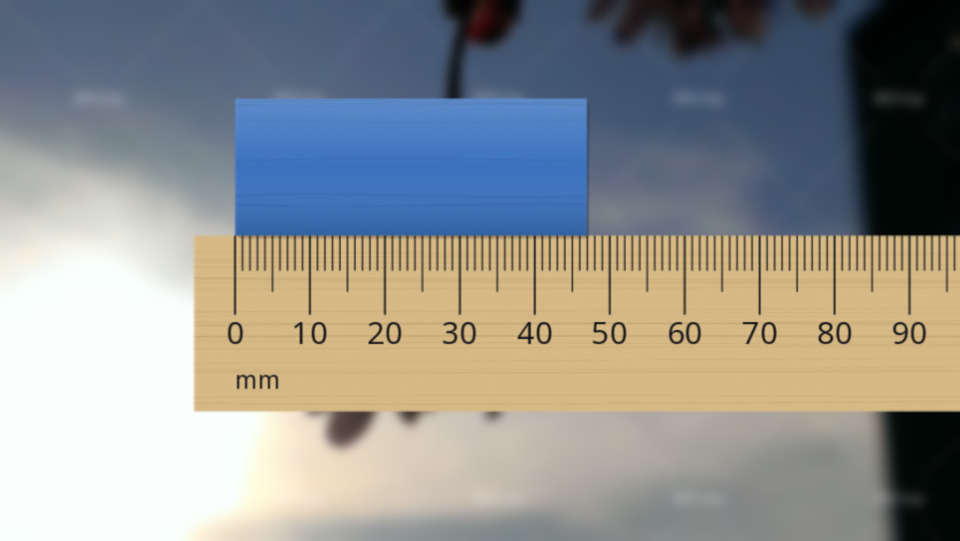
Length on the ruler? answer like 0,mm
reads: 47,mm
